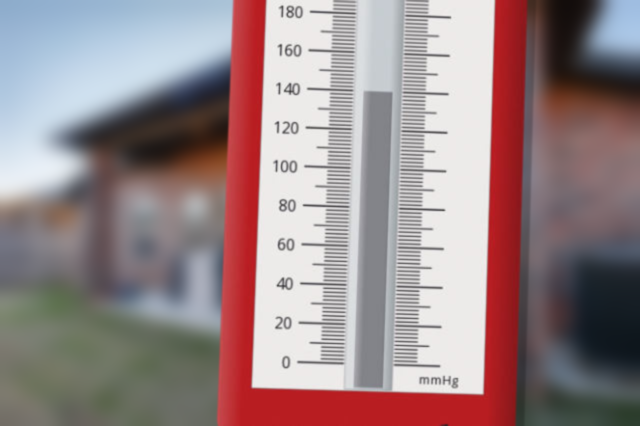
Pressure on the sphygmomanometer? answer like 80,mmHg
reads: 140,mmHg
